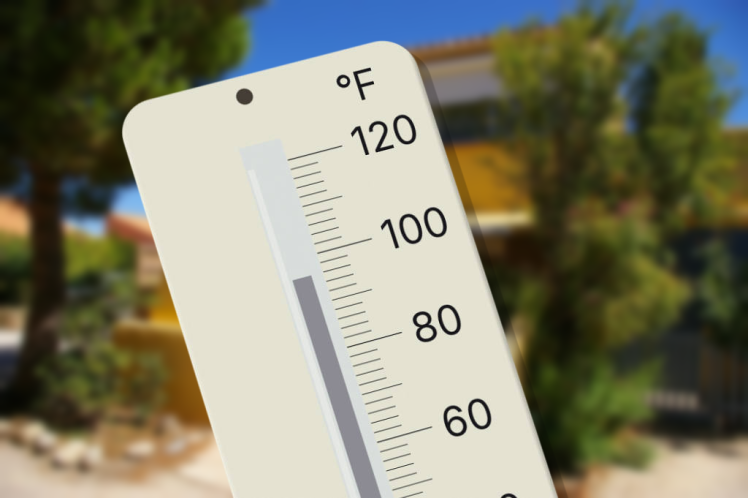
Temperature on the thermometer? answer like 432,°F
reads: 96,°F
